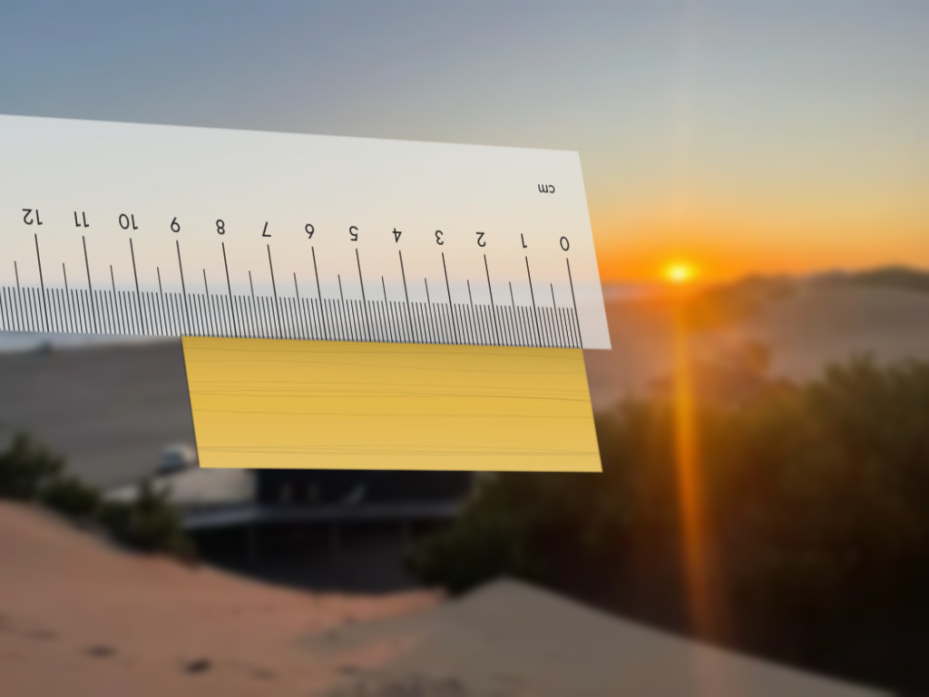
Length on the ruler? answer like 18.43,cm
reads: 9.2,cm
